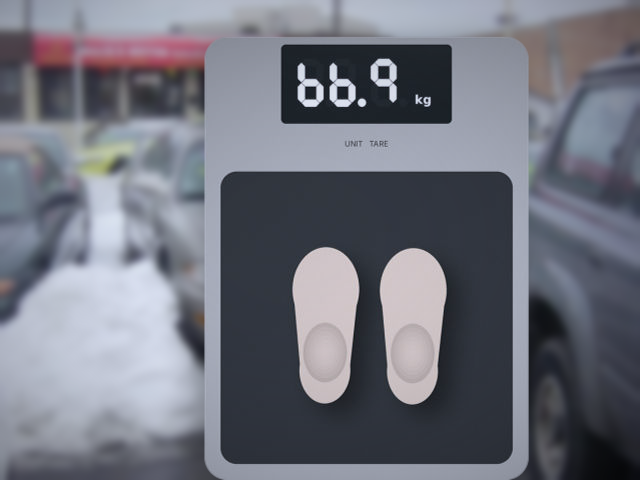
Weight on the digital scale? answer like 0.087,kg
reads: 66.9,kg
